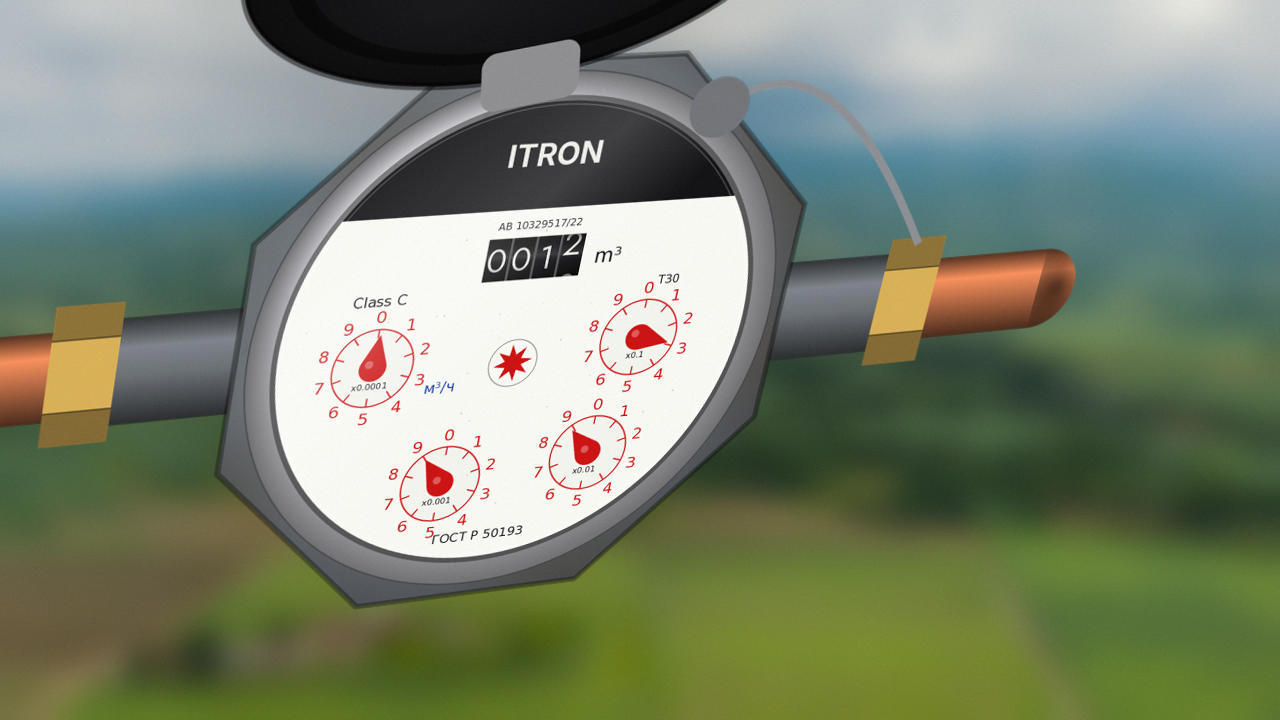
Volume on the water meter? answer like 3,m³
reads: 12.2890,m³
